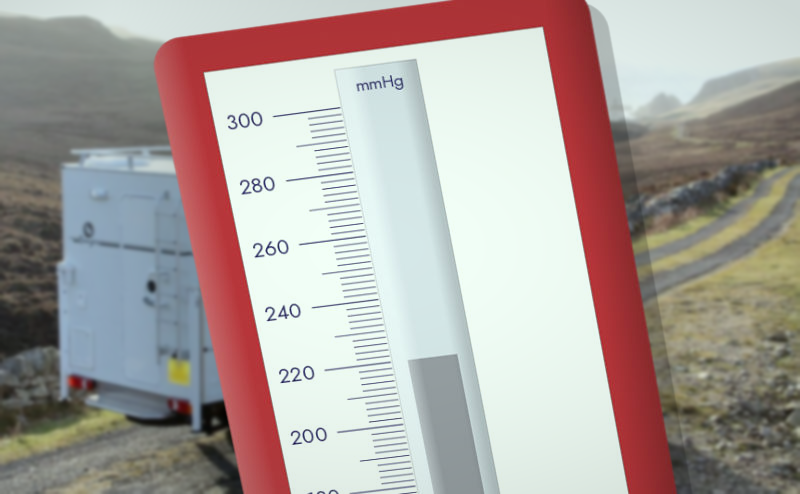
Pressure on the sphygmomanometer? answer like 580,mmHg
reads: 220,mmHg
